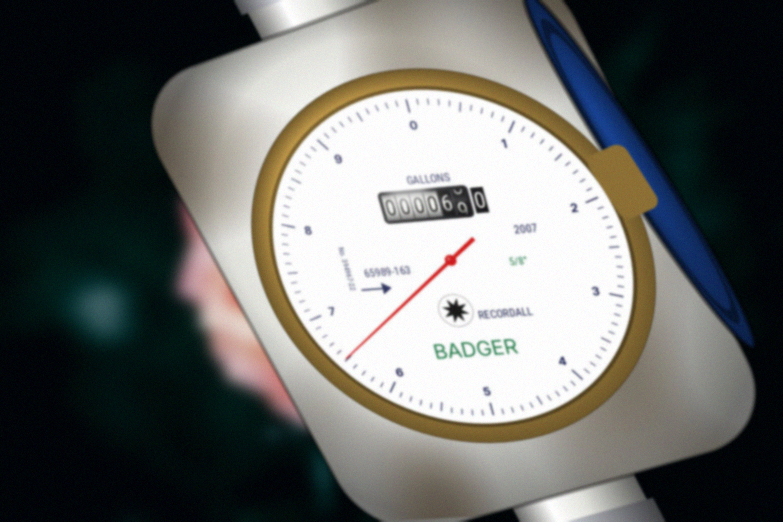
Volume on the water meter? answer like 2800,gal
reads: 686.5,gal
